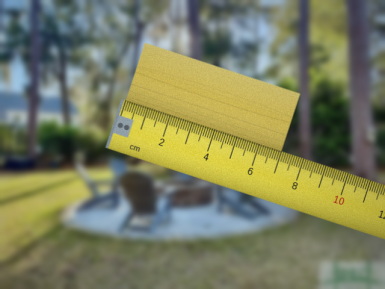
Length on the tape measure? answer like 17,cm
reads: 7,cm
